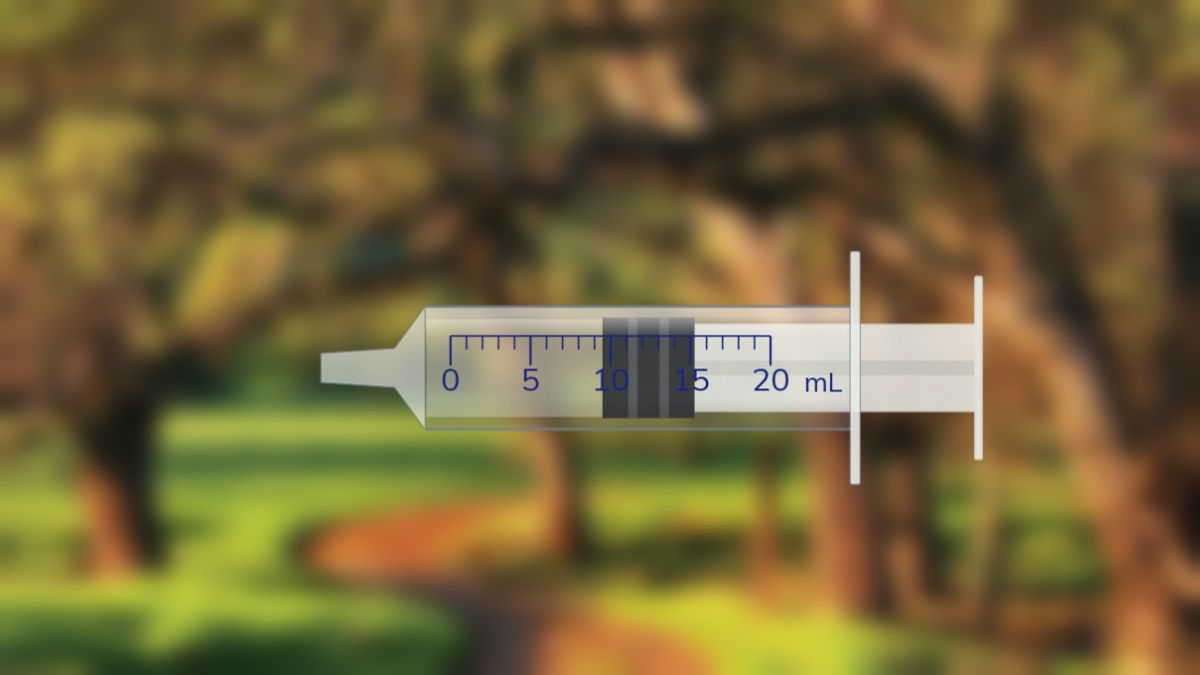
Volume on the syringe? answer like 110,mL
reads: 9.5,mL
